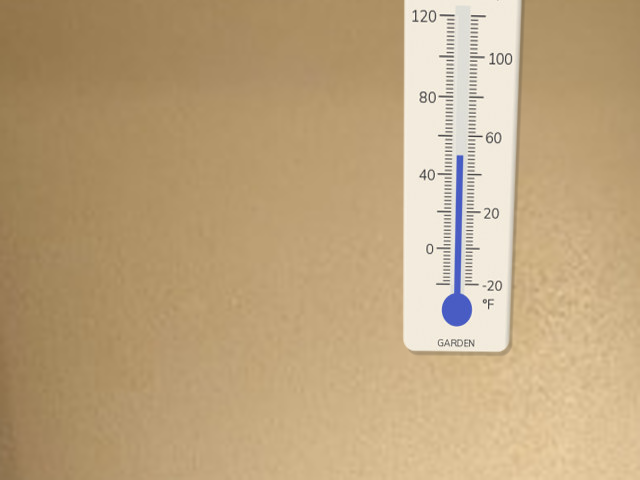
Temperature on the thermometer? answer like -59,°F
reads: 50,°F
